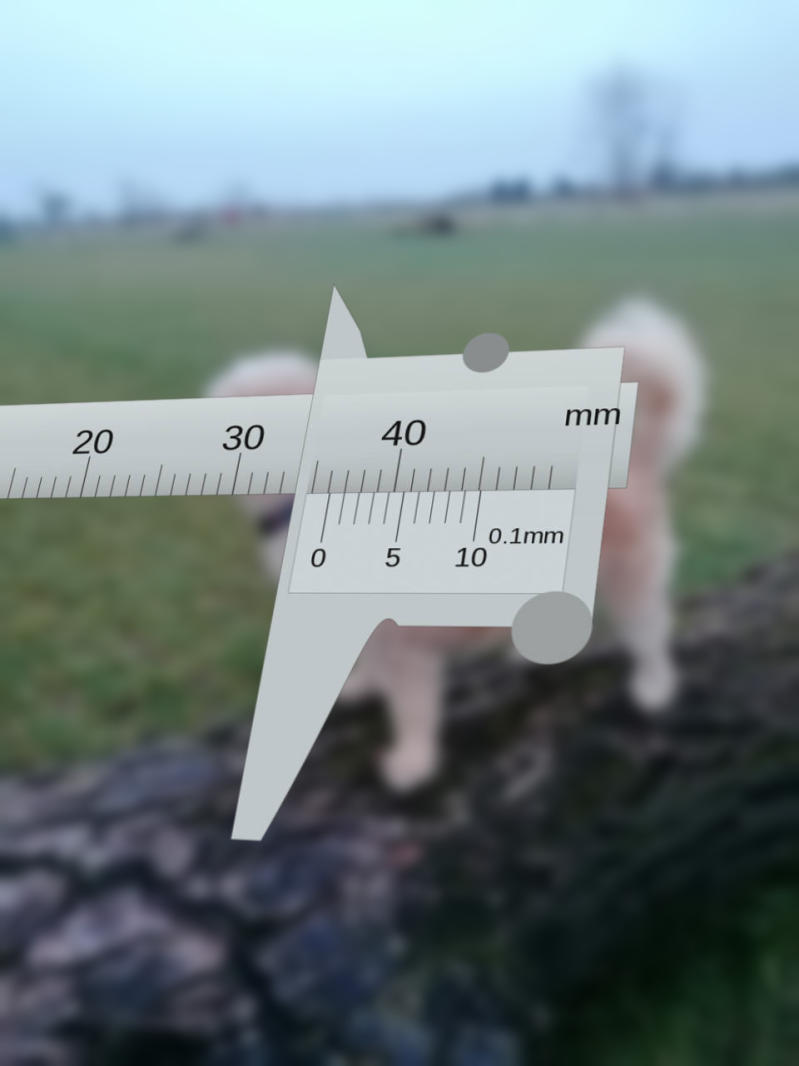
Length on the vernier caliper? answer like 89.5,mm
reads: 36.1,mm
